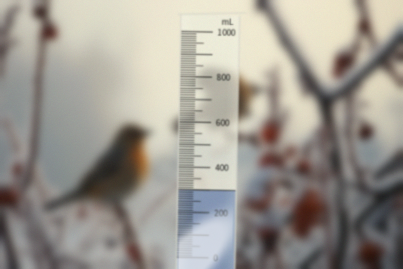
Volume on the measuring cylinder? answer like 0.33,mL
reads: 300,mL
